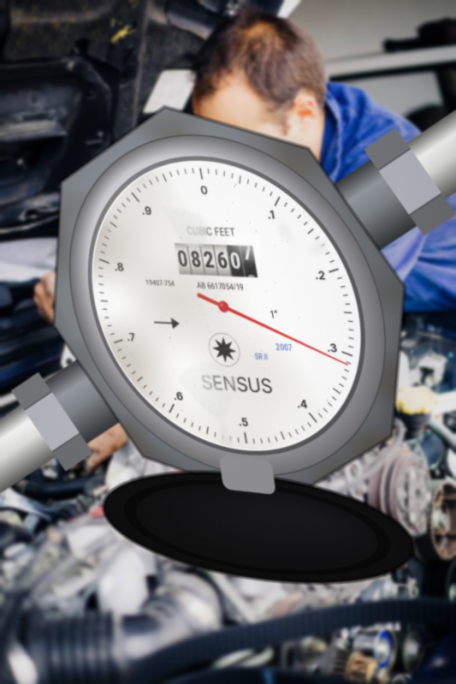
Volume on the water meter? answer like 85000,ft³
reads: 82607.31,ft³
